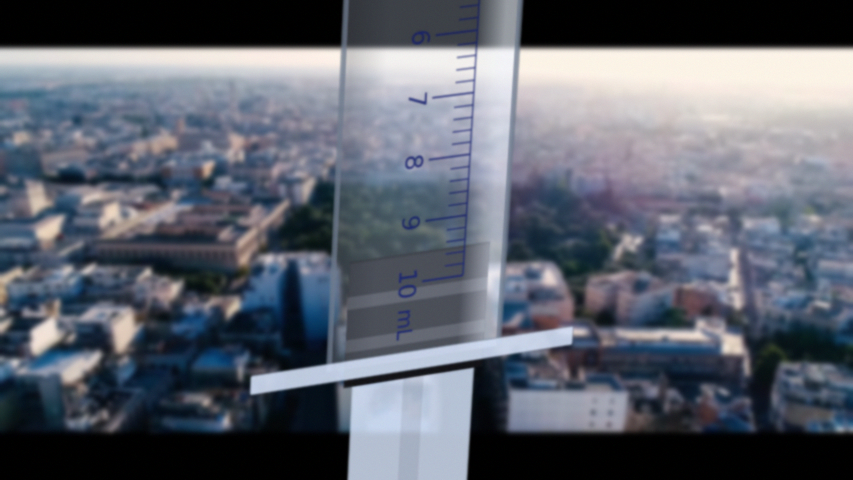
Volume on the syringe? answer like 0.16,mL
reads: 9.5,mL
